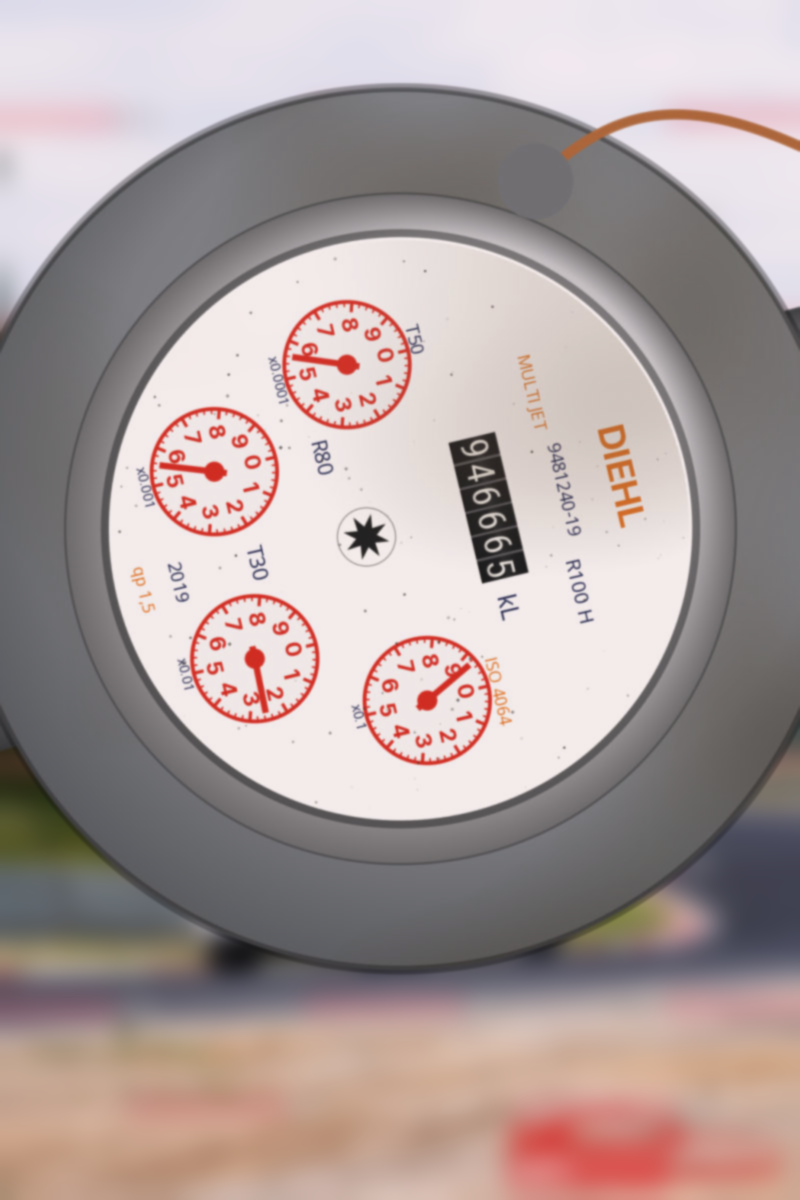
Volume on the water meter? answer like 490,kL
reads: 946664.9255,kL
